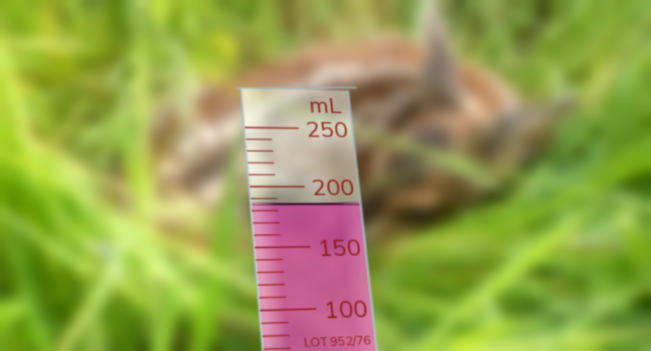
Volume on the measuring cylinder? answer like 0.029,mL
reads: 185,mL
